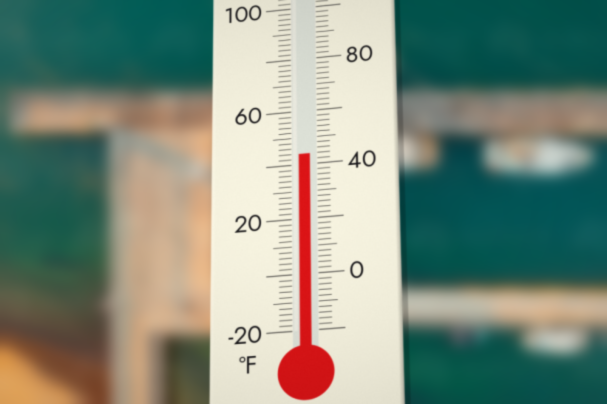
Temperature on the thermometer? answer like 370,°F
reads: 44,°F
